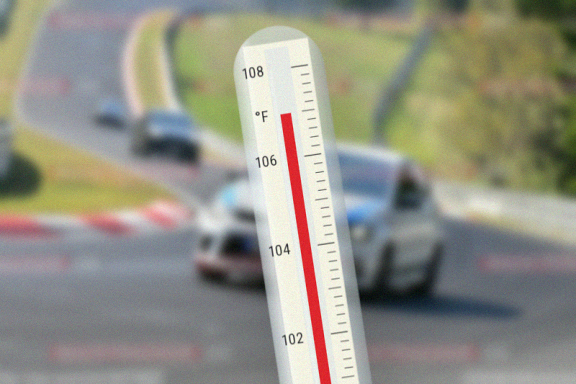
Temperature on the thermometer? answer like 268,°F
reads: 107,°F
